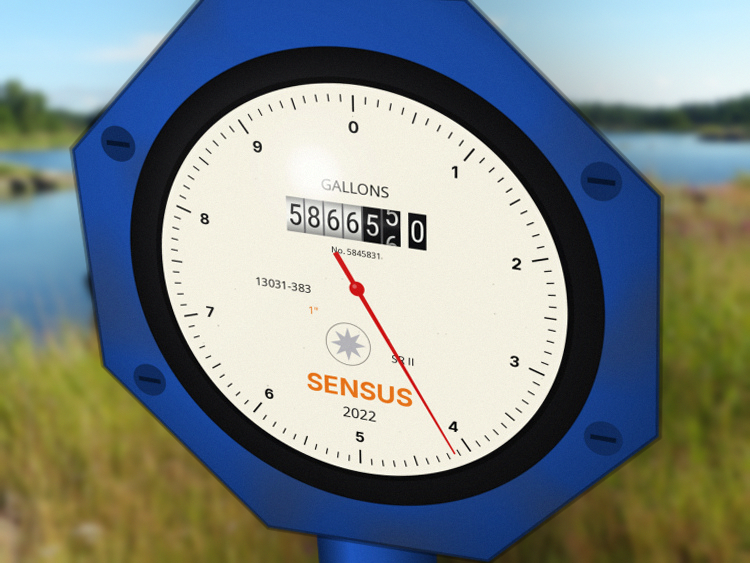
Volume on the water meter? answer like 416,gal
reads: 5866554.1,gal
